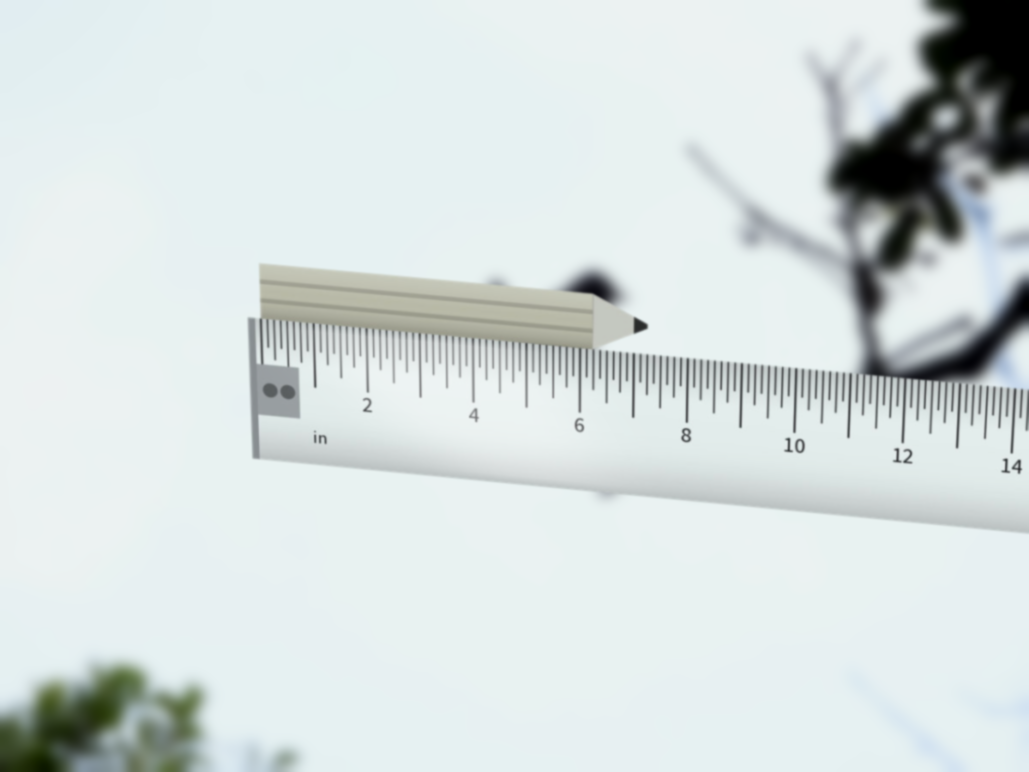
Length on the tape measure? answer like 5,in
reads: 7.25,in
